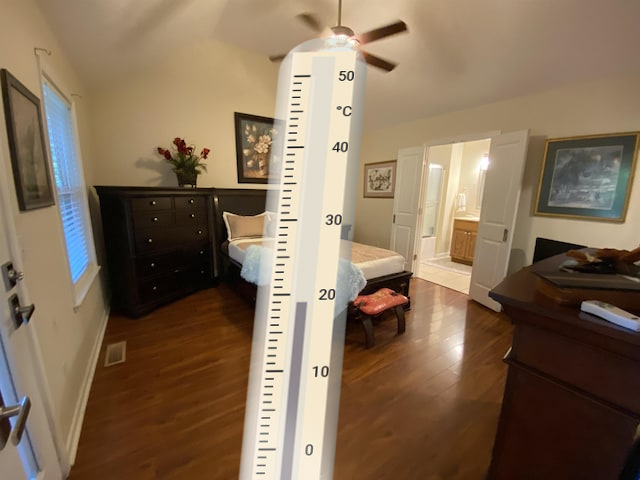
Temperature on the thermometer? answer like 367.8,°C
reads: 19,°C
